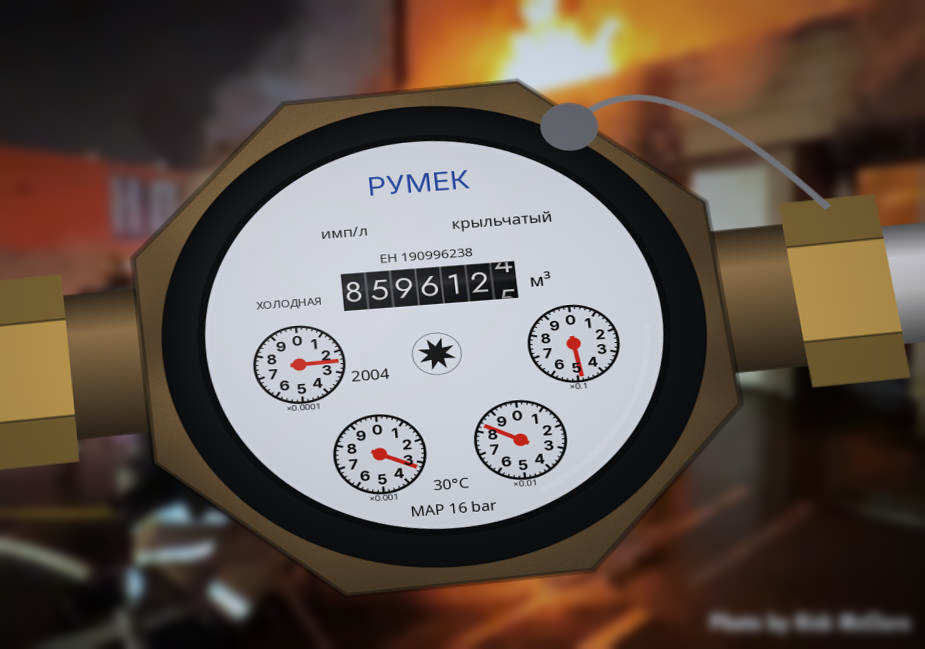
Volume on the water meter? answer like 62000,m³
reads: 8596124.4832,m³
